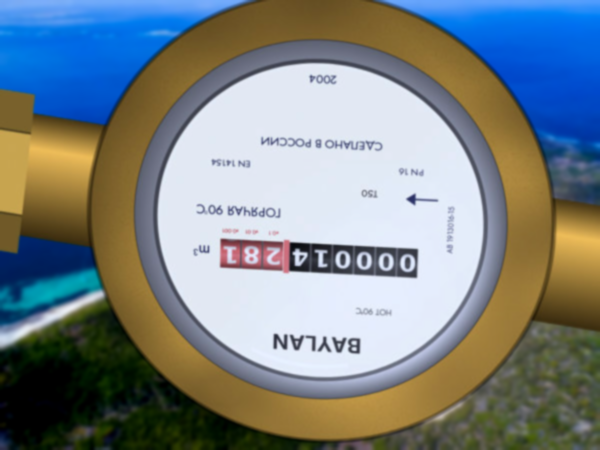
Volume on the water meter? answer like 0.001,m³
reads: 14.281,m³
